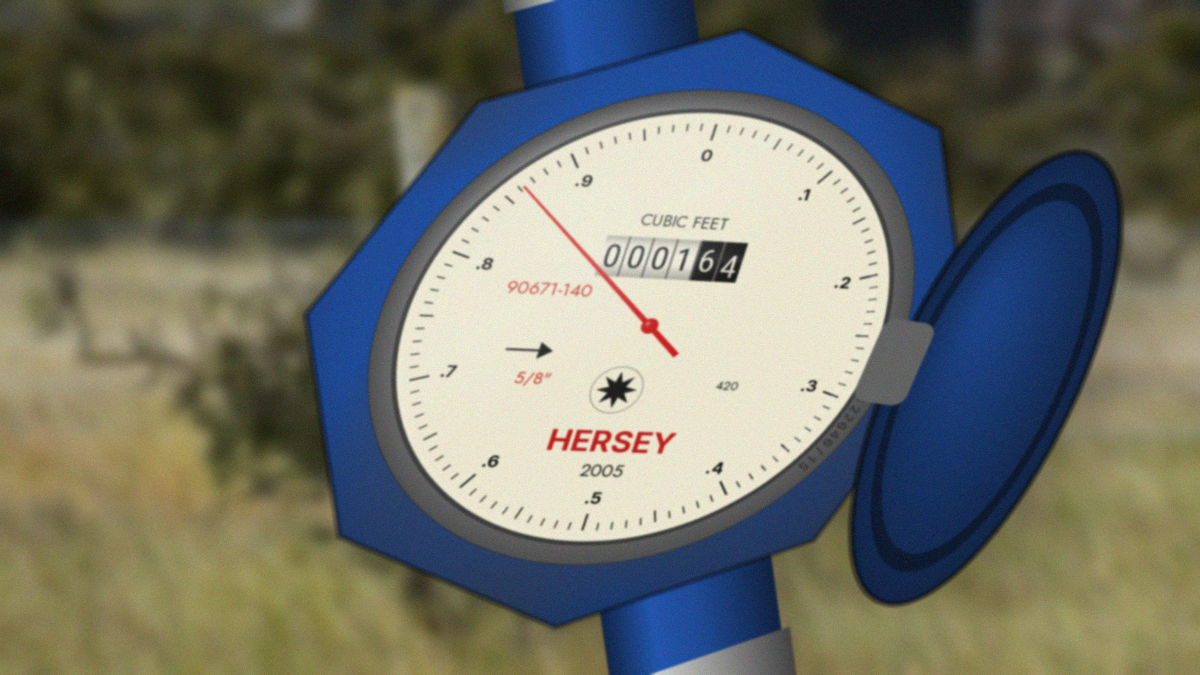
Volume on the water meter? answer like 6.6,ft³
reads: 163.86,ft³
